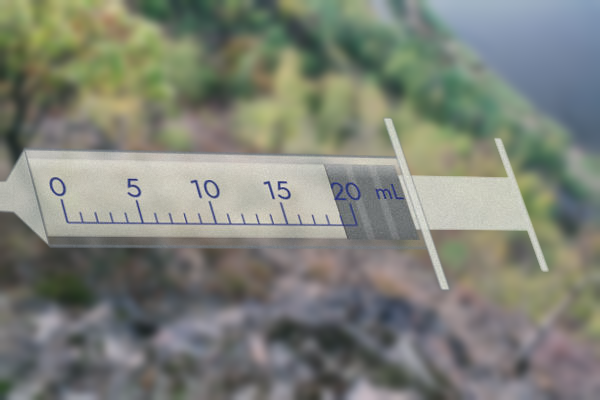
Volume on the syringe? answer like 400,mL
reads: 19,mL
